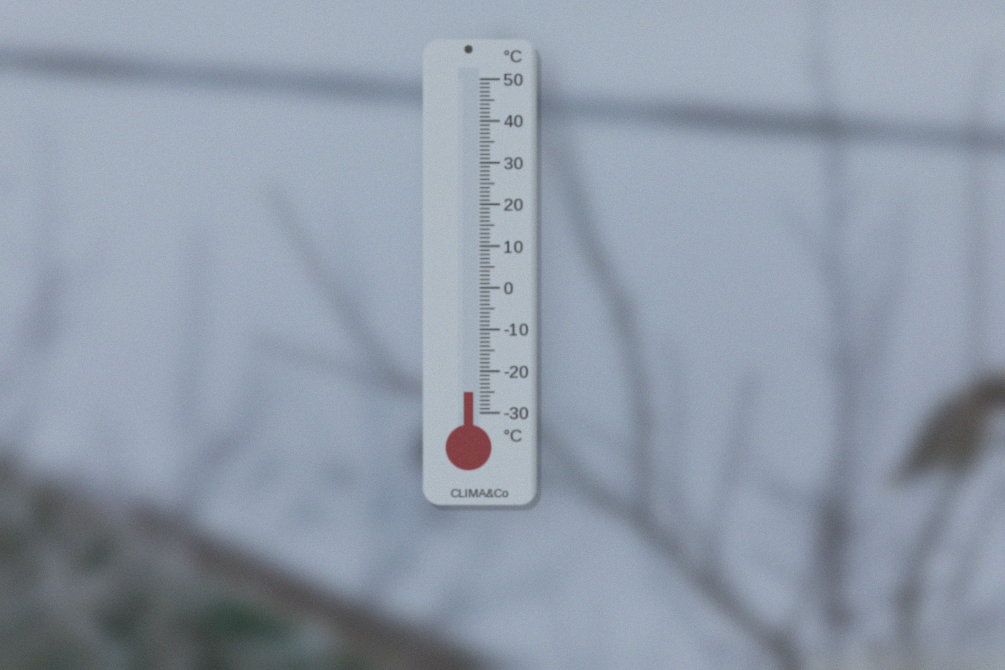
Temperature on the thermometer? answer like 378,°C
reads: -25,°C
